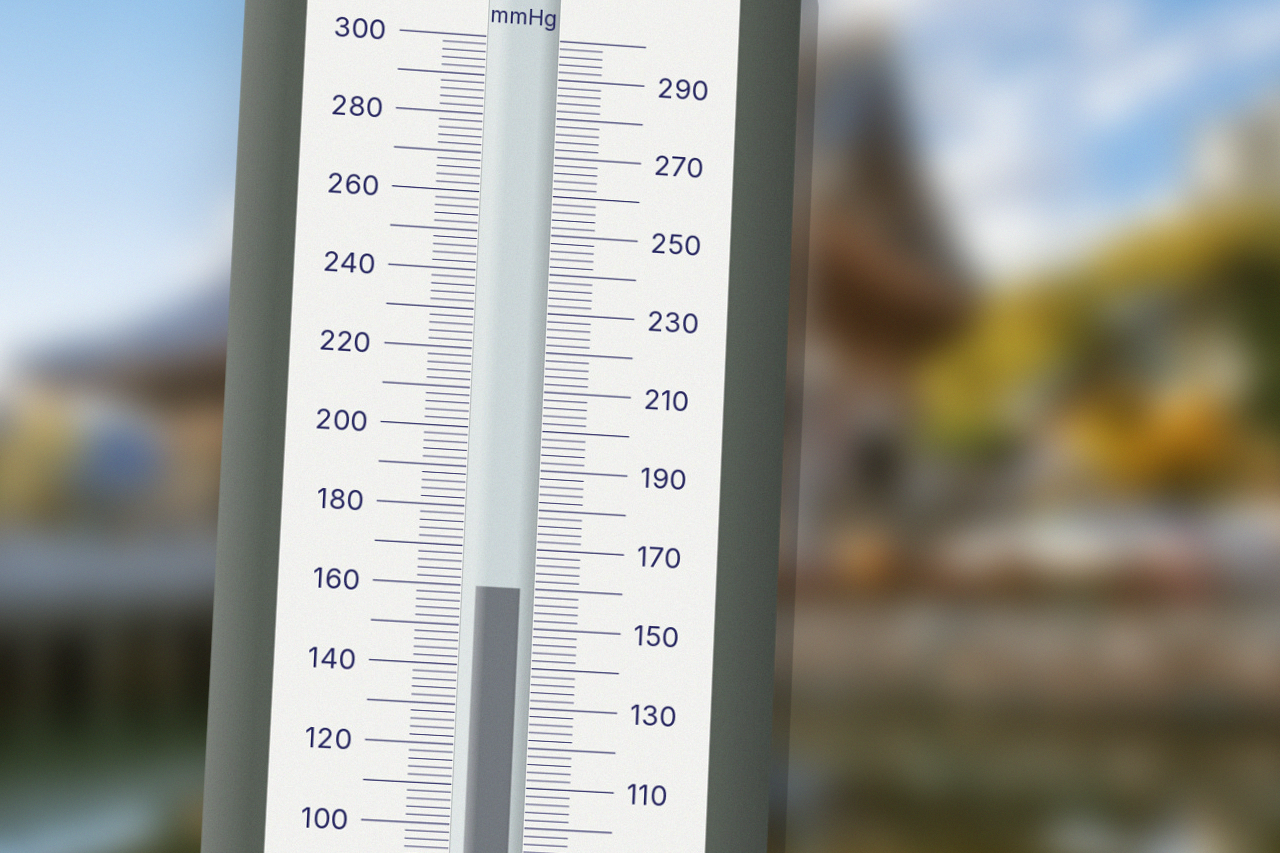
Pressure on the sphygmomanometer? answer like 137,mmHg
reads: 160,mmHg
